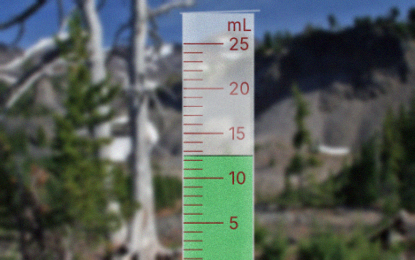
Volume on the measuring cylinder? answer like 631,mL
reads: 12.5,mL
